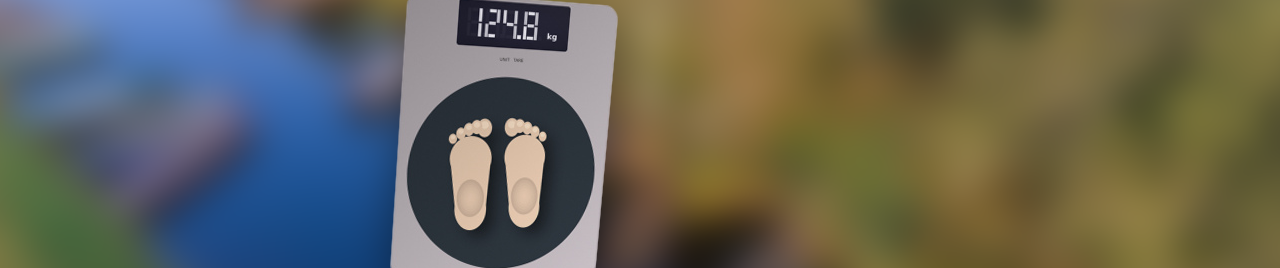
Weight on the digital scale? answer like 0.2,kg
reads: 124.8,kg
